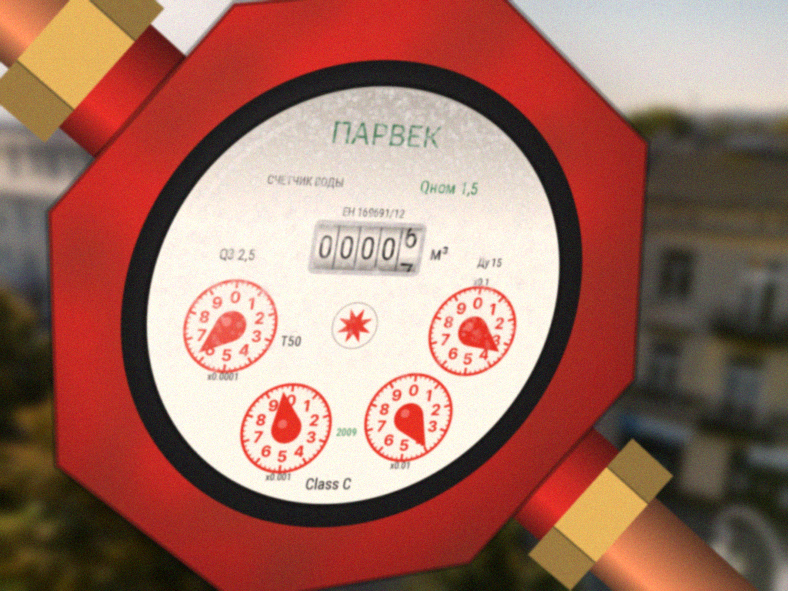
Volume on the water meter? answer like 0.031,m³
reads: 6.3396,m³
